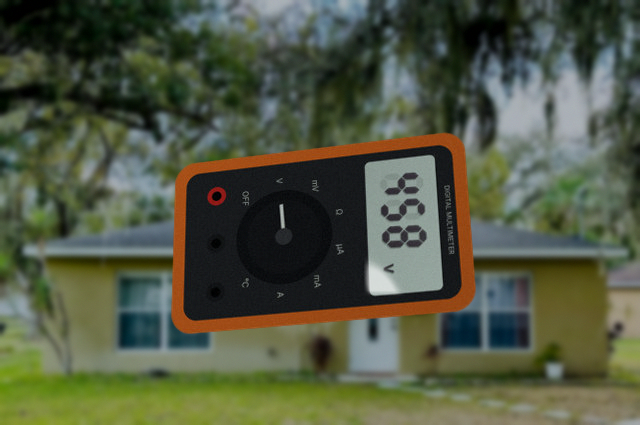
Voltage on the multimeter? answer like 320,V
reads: 458,V
